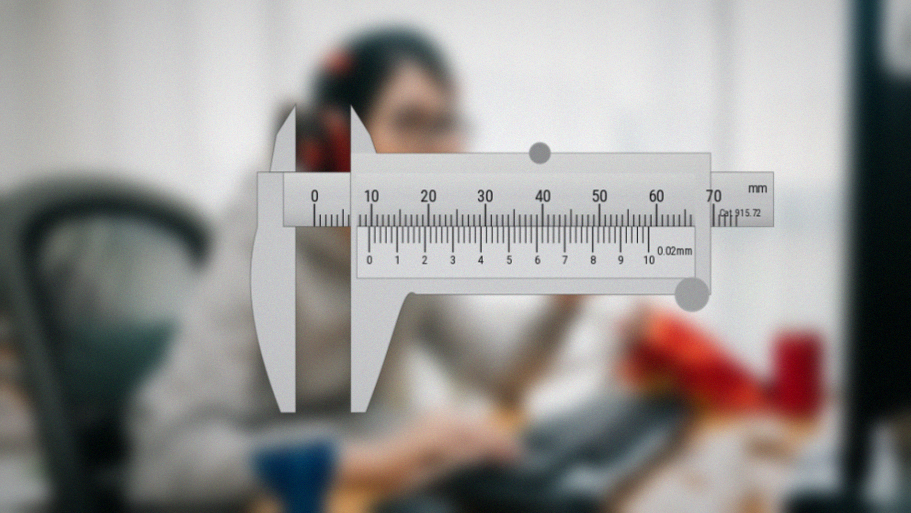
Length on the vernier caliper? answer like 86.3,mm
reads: 9.6,mm
